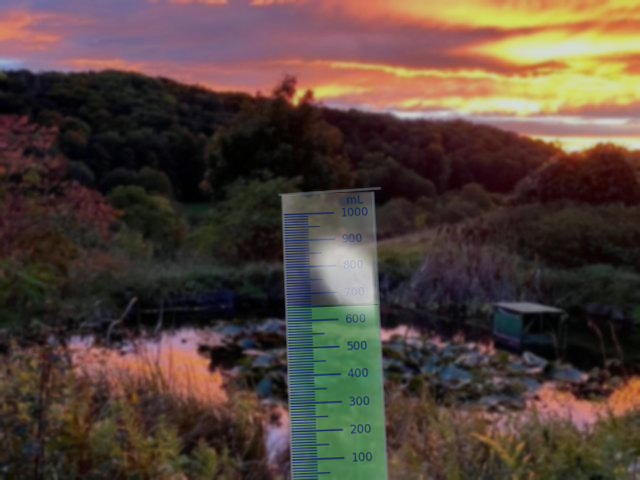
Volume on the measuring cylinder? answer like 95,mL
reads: 650,mL
